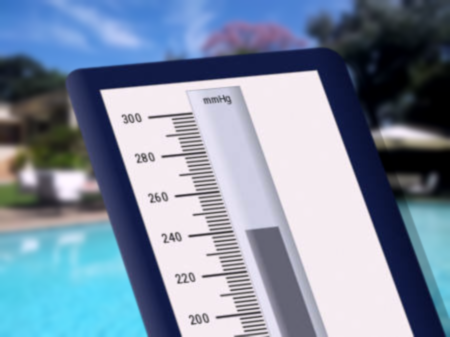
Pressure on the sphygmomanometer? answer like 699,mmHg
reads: 240,mmHg
